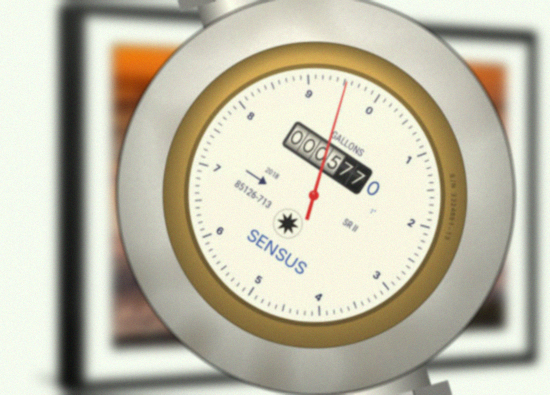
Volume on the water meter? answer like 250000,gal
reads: 5769.5,gal
